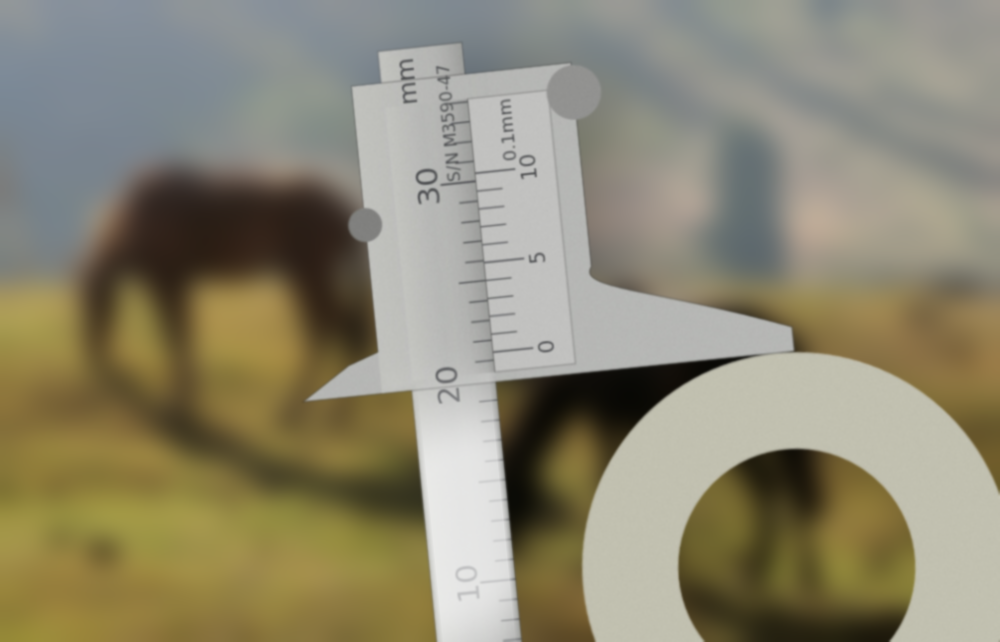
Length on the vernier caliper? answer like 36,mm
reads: 21.4,mm
